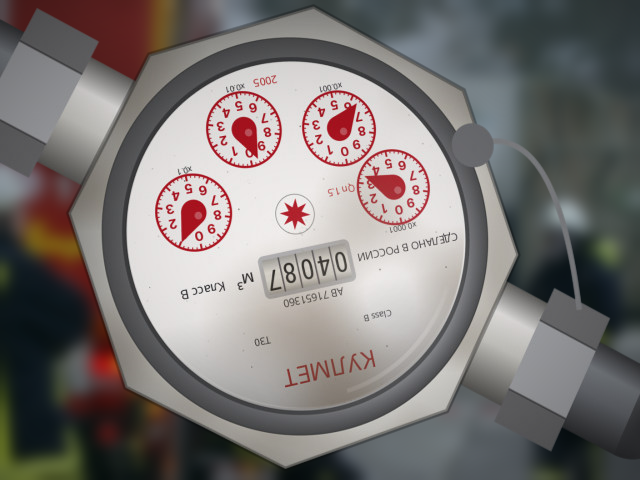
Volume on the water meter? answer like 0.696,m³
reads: 4087.0963,m³
